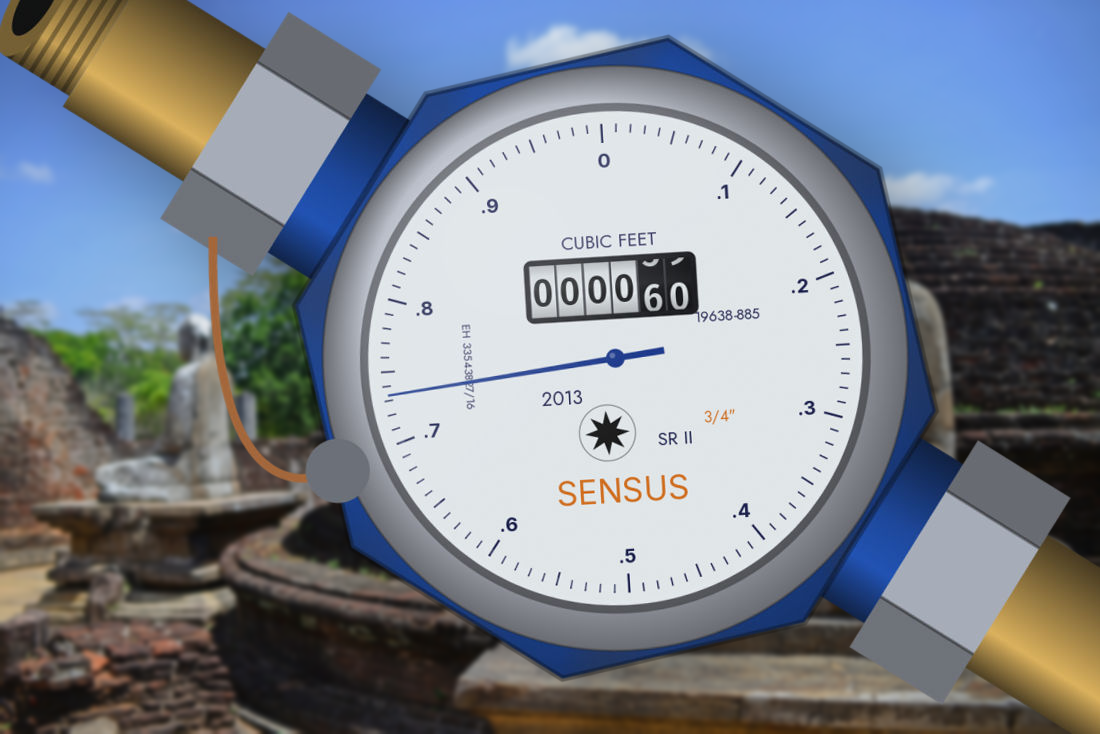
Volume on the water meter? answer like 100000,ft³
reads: 59.73,ft³
